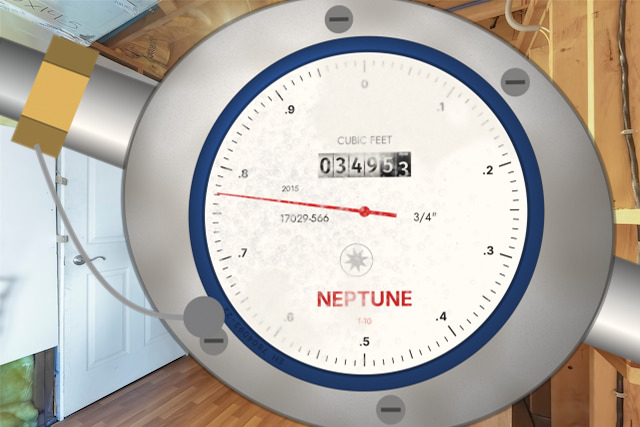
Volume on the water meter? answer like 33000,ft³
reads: 34952.77,ft³
